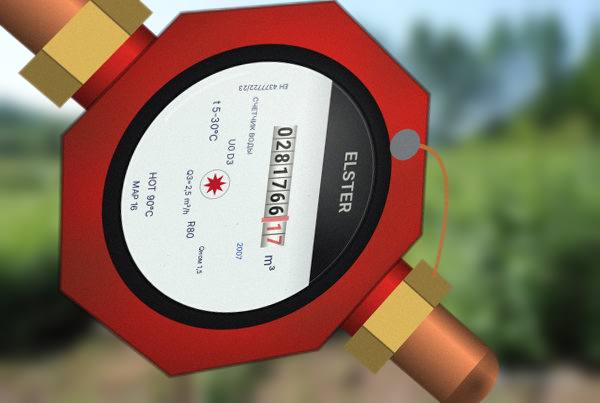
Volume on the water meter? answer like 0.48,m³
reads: 281766.17,m³
